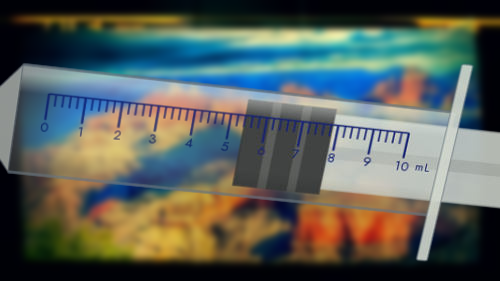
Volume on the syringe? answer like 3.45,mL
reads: 5.4,mL
